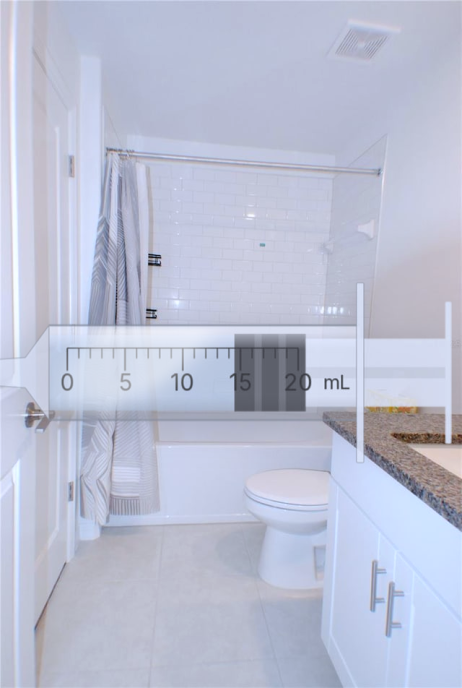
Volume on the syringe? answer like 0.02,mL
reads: 14.5,mL
